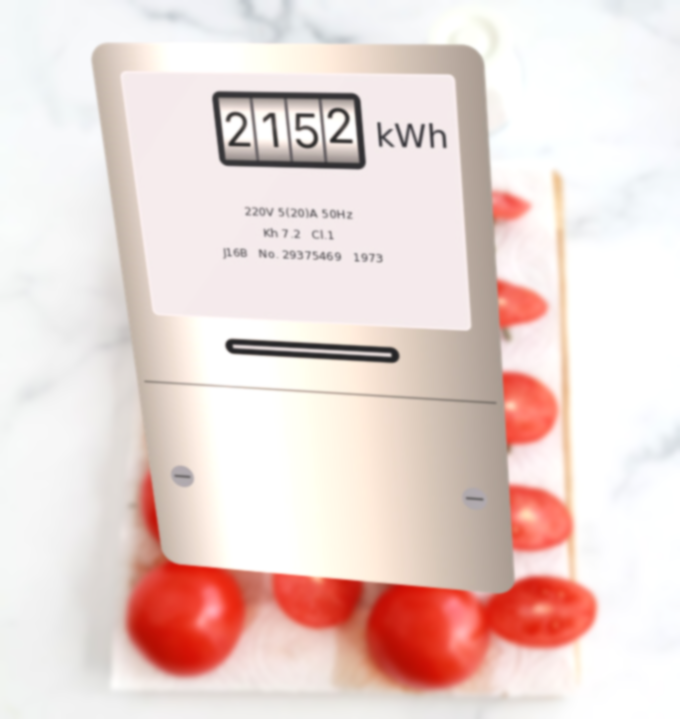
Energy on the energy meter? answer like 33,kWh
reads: 2152,kWh
